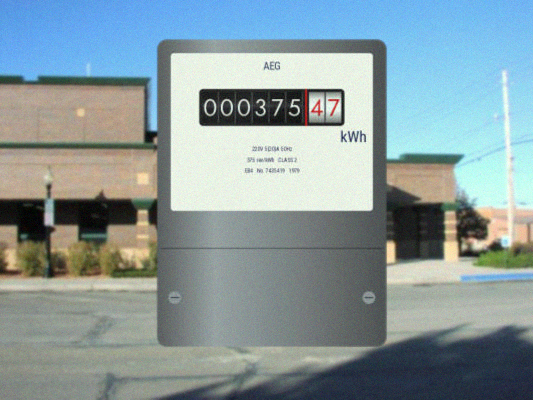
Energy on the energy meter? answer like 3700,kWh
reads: 375.47,kWh
